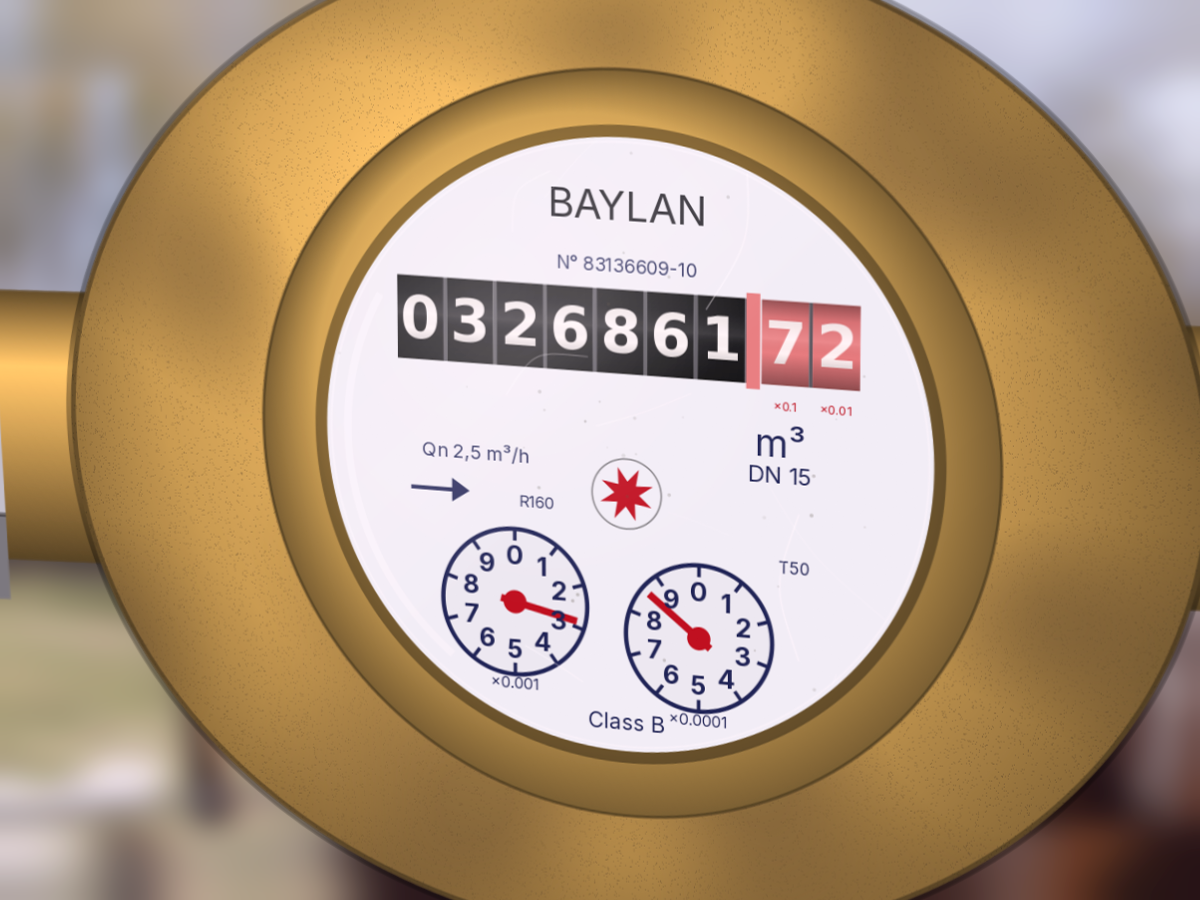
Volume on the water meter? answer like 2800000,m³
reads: 326861.7228,m³
